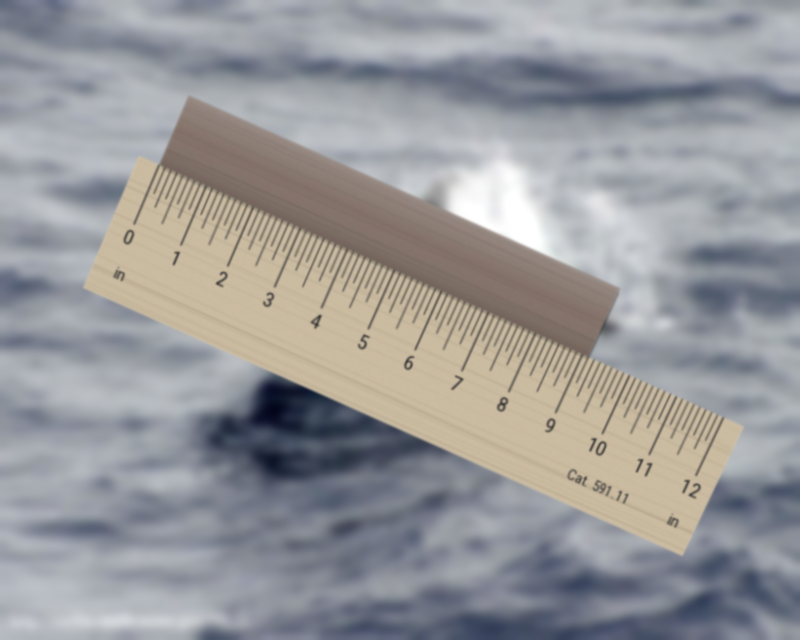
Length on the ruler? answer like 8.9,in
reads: 9.125,in
